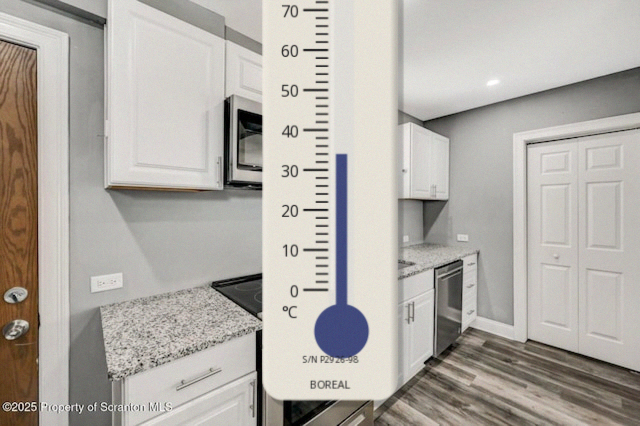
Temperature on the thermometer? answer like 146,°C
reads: 34,°C
